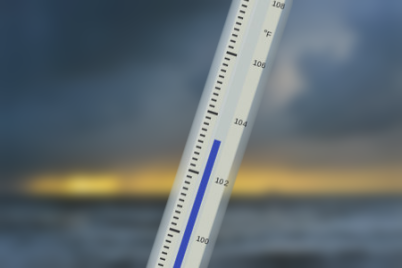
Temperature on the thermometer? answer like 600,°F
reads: 103.2,°F
